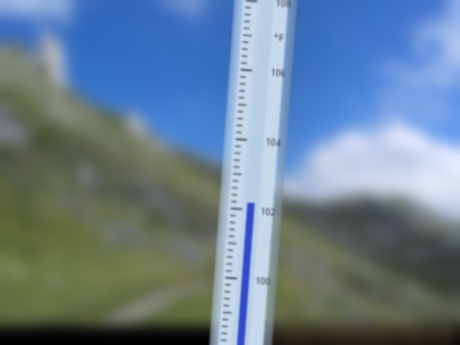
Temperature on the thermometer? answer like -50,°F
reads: 102.2,°F
